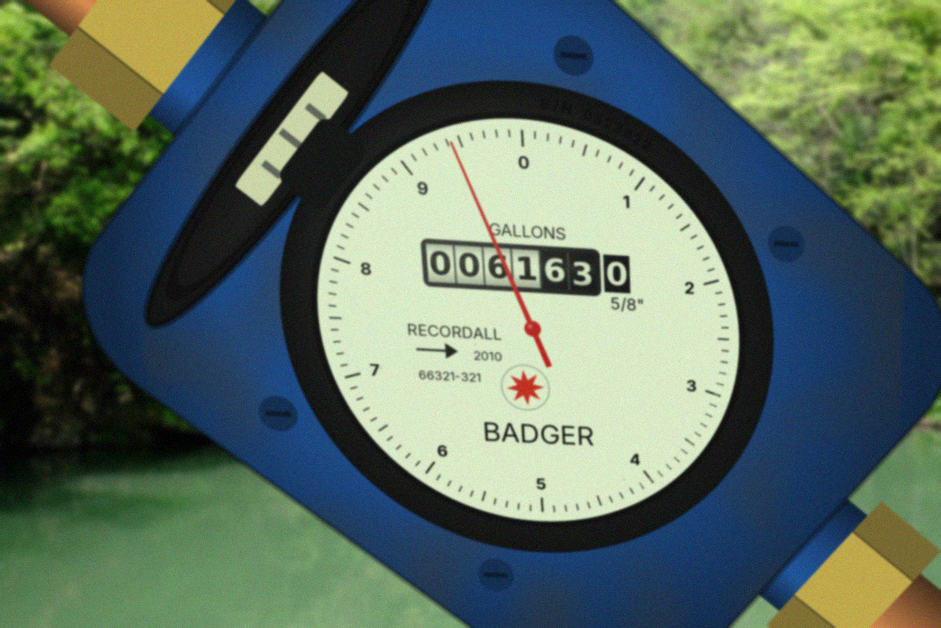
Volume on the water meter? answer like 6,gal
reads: 61629.4,gal
